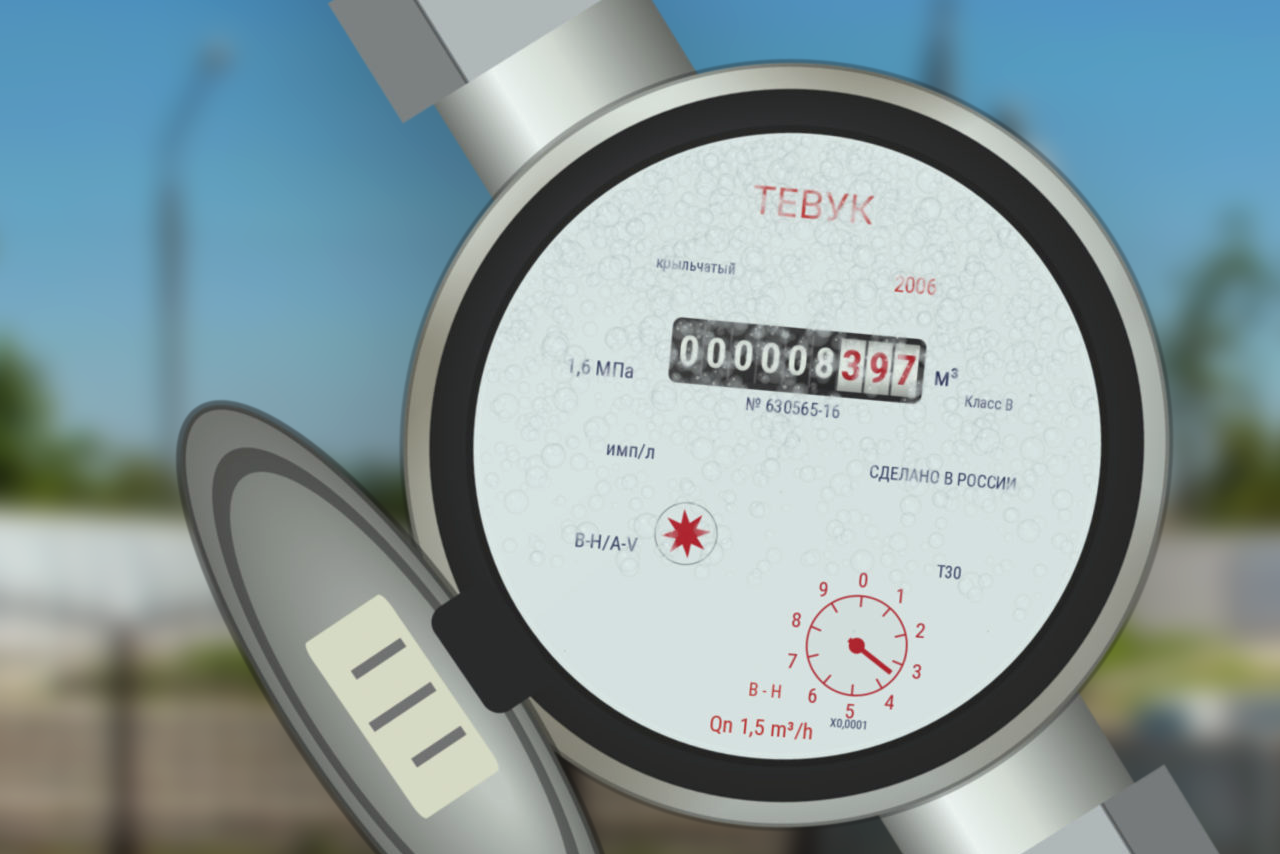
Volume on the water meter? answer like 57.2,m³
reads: 8.3973,m³
